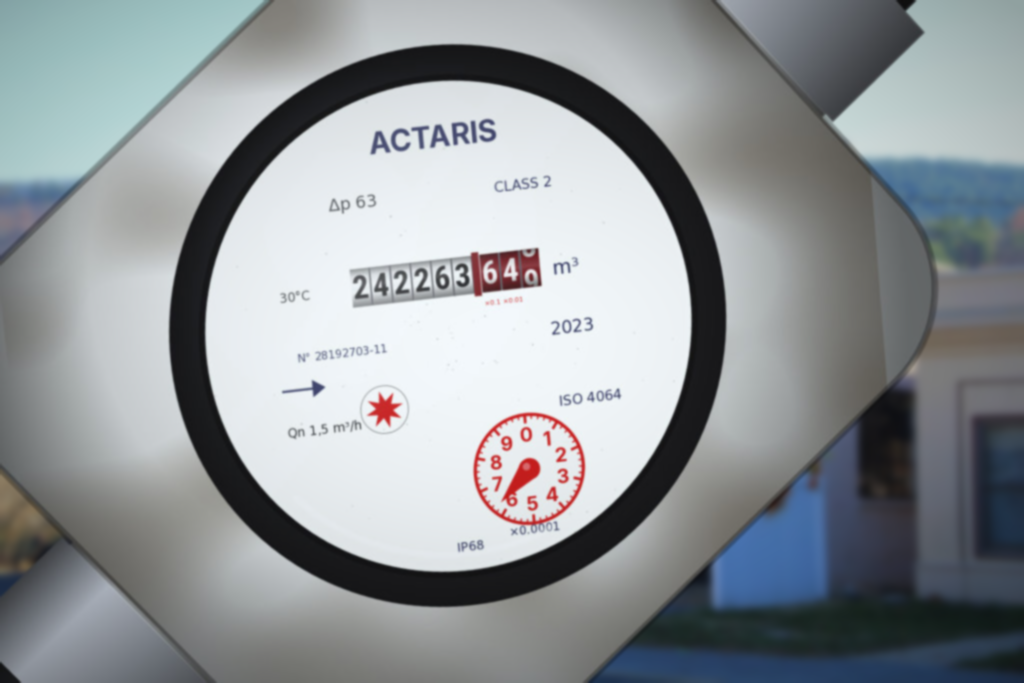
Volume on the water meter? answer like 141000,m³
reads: 242263.6486,m³
